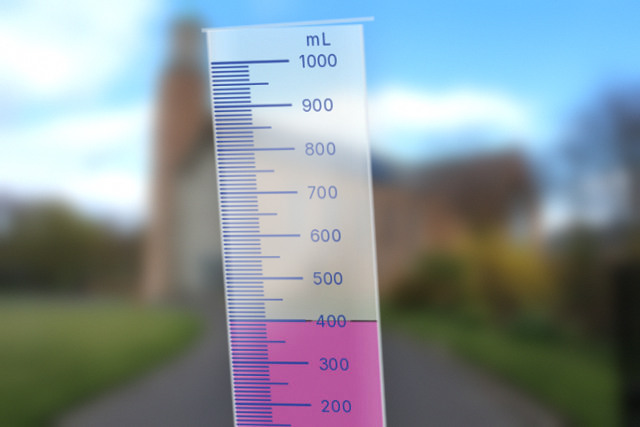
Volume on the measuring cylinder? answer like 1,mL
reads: 400,mL
